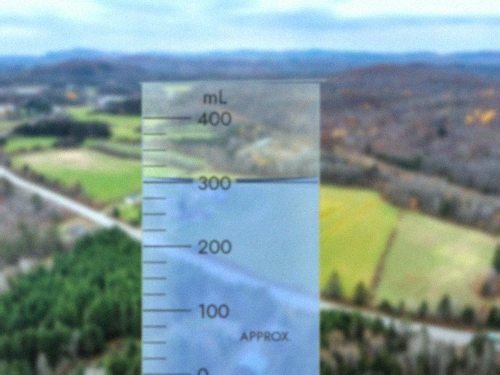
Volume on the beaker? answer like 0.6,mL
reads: 300,mL
